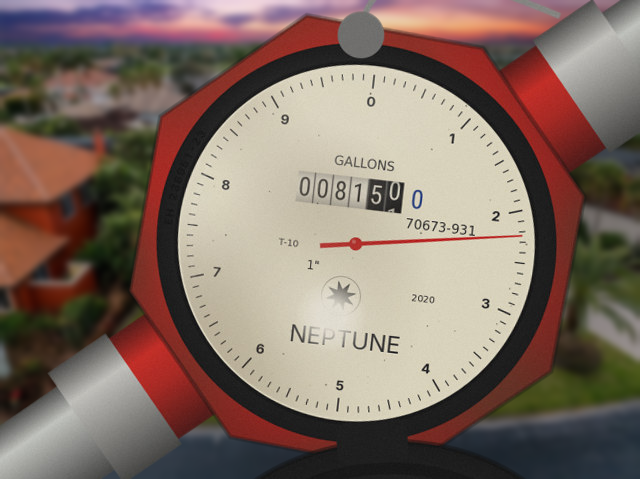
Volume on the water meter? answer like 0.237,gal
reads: 81502.2,gal
